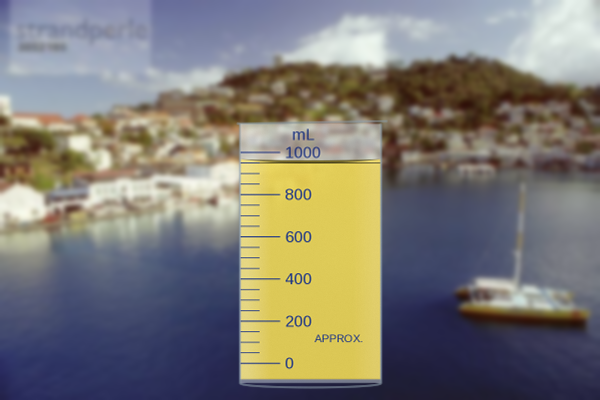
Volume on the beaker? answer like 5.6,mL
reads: 950,mL
